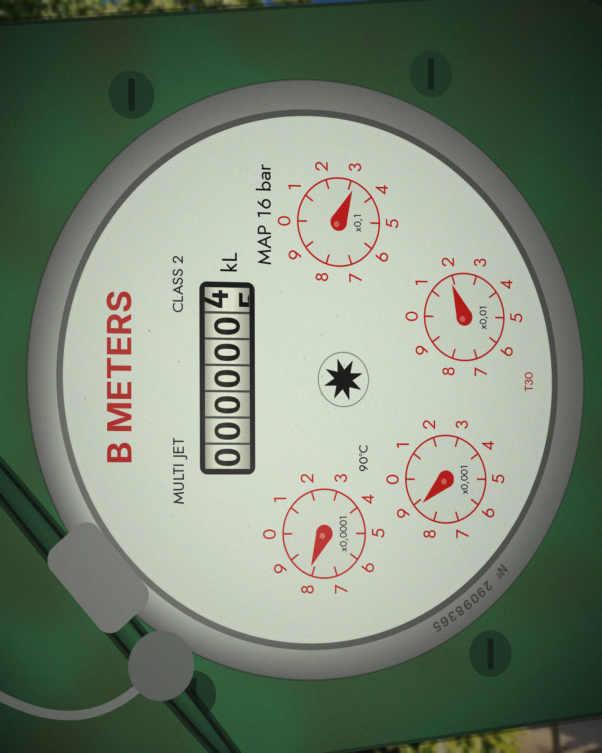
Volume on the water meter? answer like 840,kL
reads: 4.3188,kL
